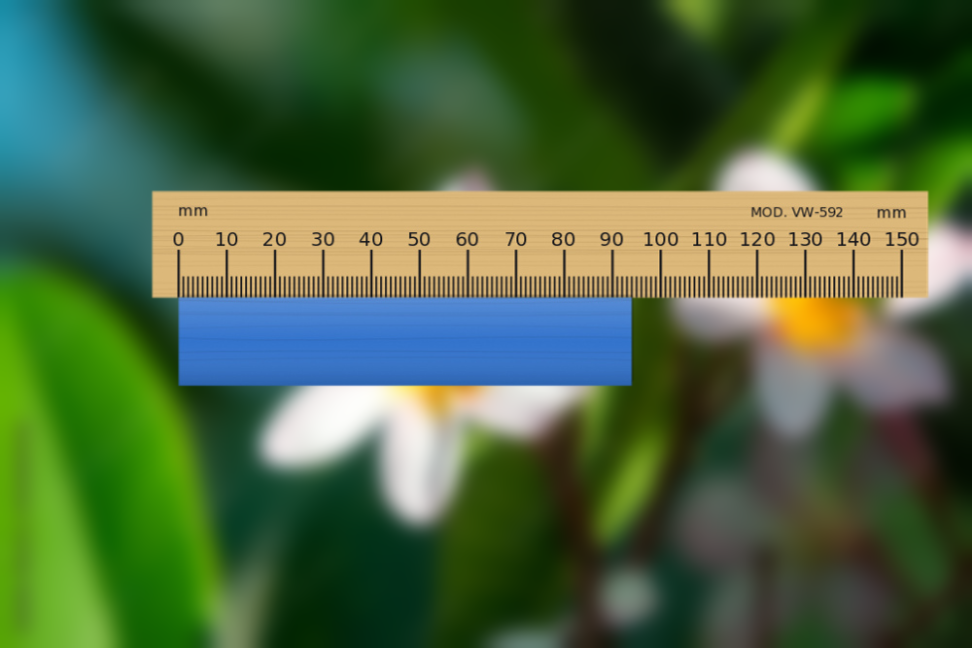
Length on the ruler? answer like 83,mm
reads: 94,mm
